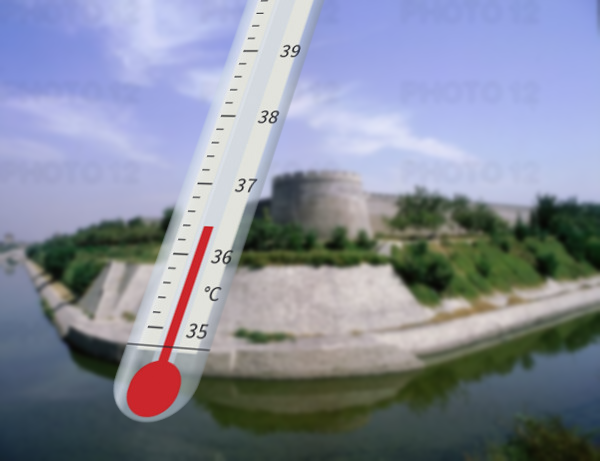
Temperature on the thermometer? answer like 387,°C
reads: 36.4,°C
